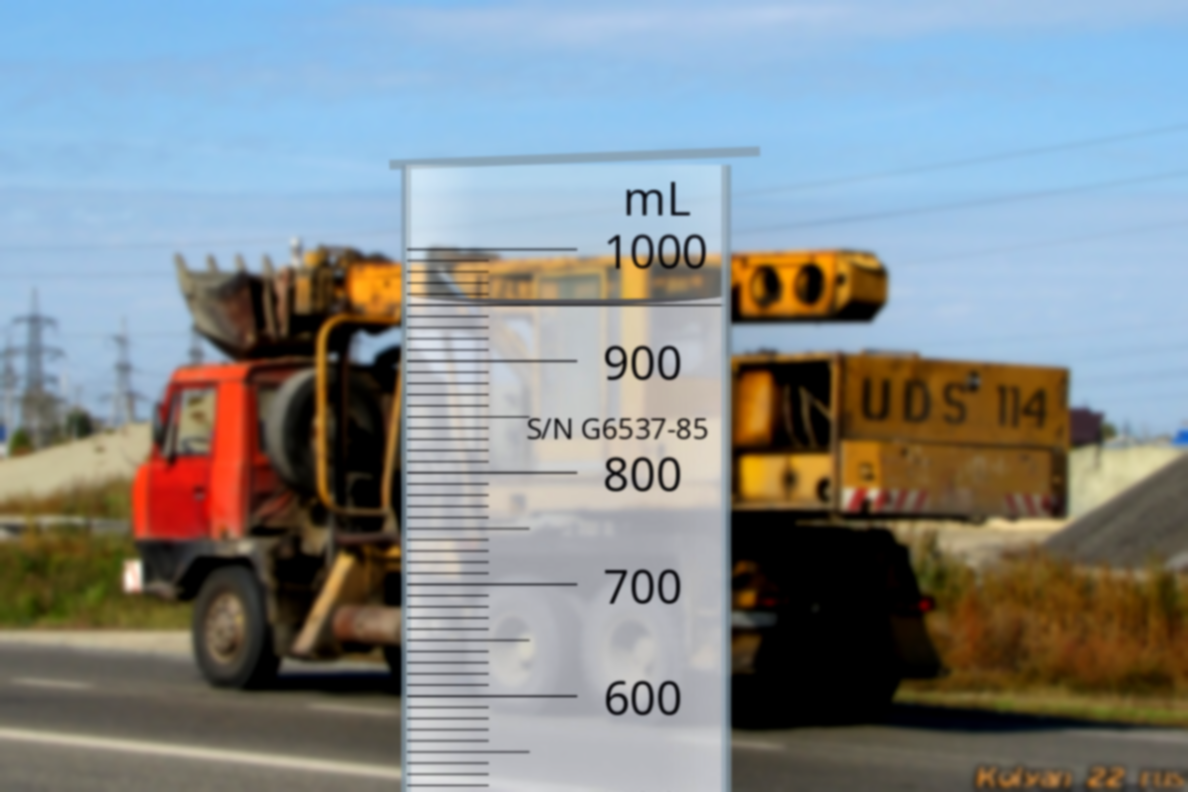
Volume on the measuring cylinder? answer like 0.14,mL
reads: 950,mL
